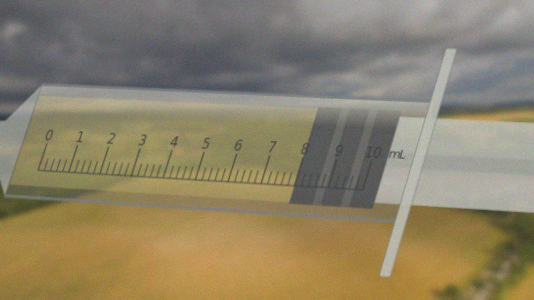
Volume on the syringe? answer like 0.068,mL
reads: 8,mL
